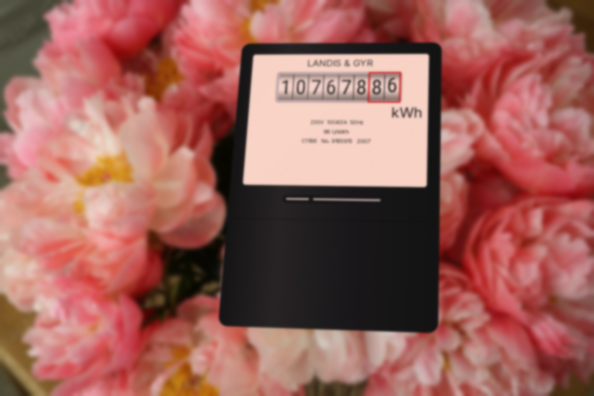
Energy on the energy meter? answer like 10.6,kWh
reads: 107678.86,kWh
